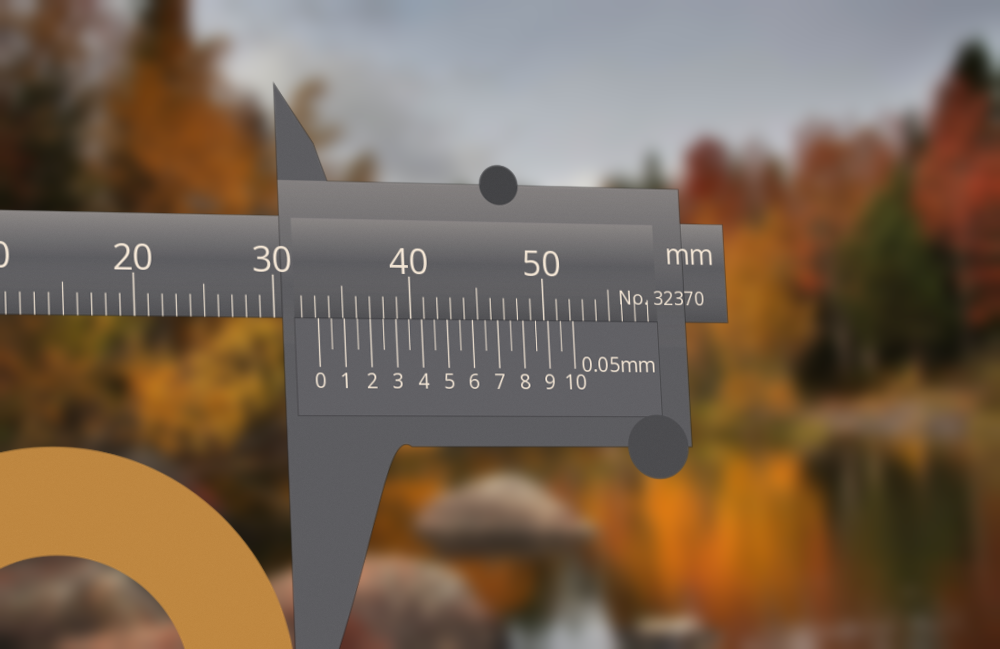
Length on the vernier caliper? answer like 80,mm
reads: 33.2,mm
